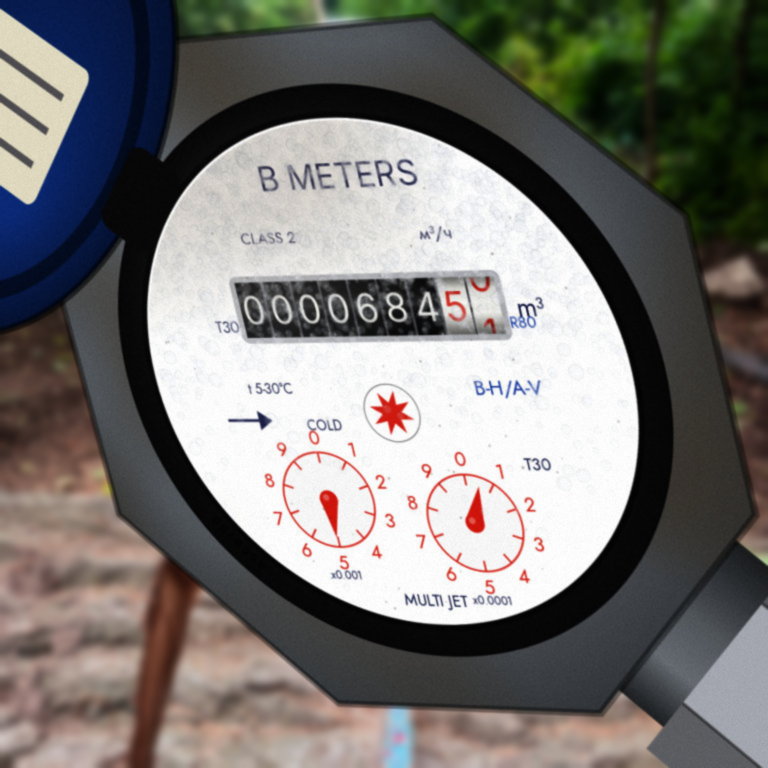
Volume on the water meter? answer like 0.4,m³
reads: 684.5050,m³
